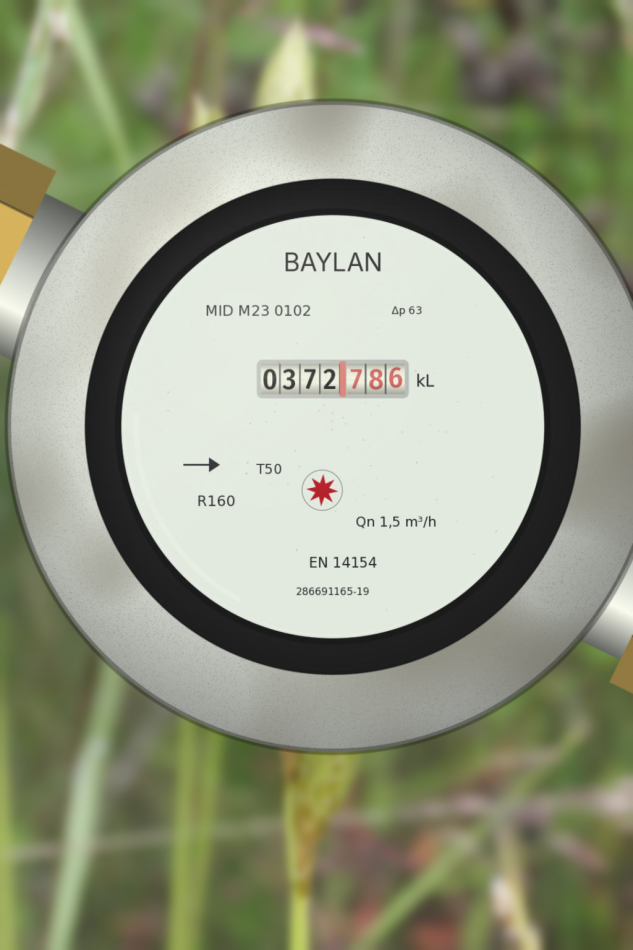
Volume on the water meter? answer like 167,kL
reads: 372.786,kL
